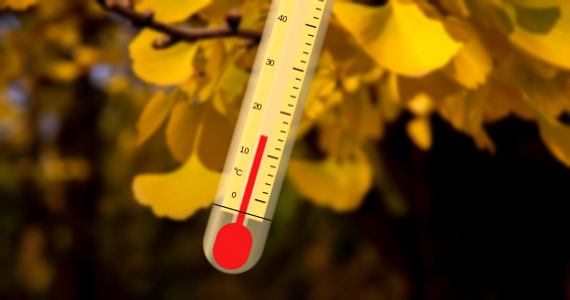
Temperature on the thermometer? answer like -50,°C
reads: 14,°C
